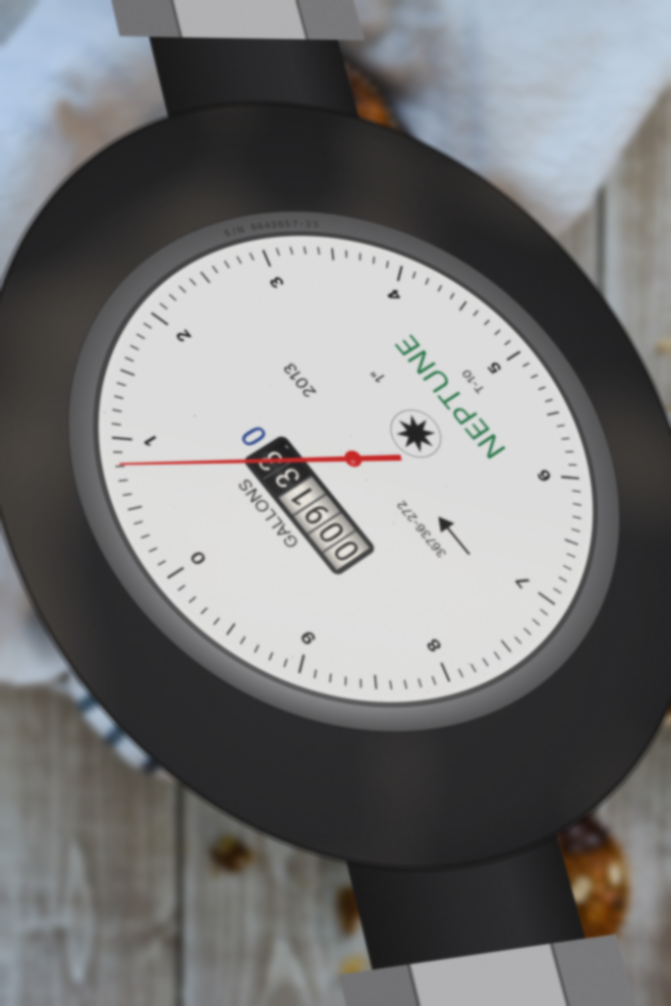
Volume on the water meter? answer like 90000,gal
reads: 91330.8,gal
